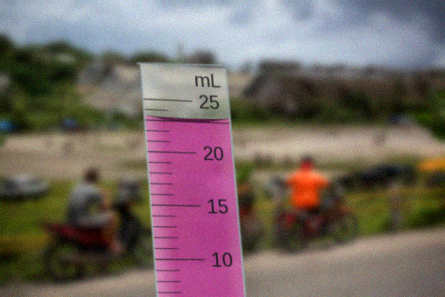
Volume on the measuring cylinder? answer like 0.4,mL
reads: 23,mL
